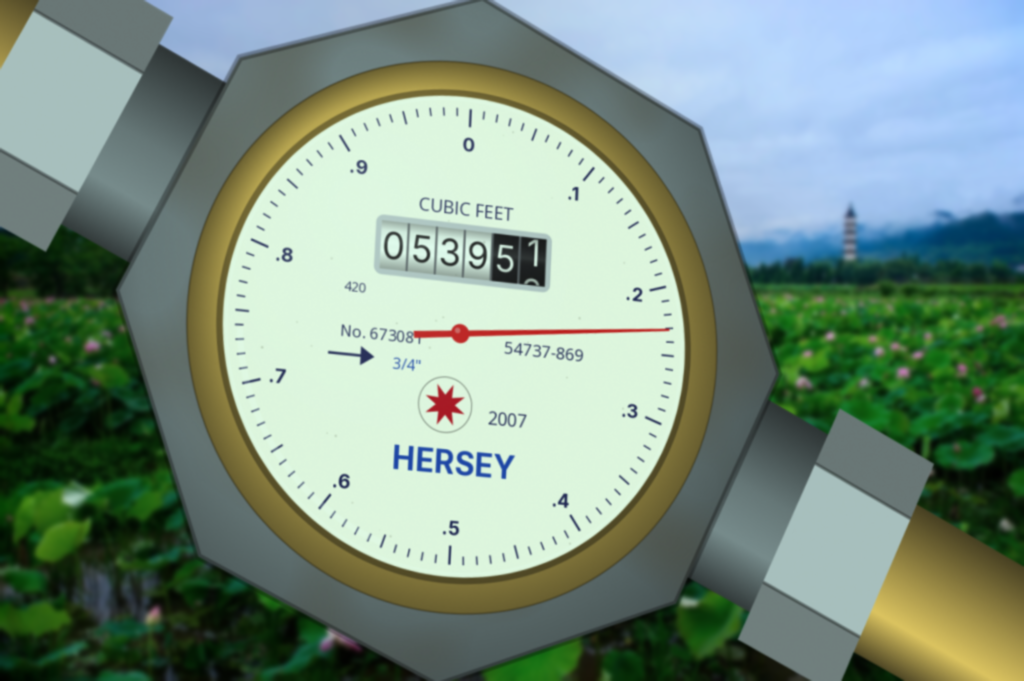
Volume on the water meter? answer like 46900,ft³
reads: 53951.23,ft³
